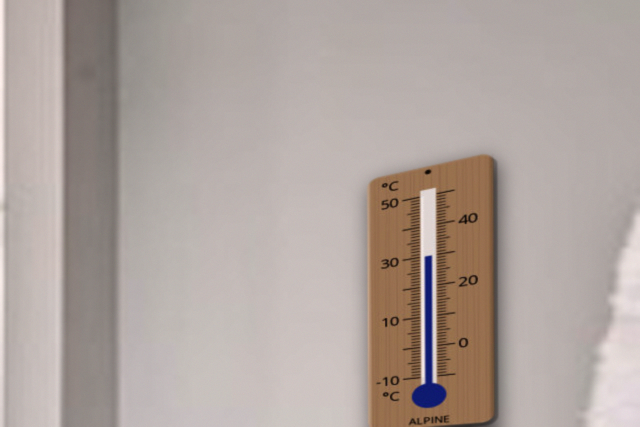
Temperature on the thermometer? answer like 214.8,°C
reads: 30,°C
